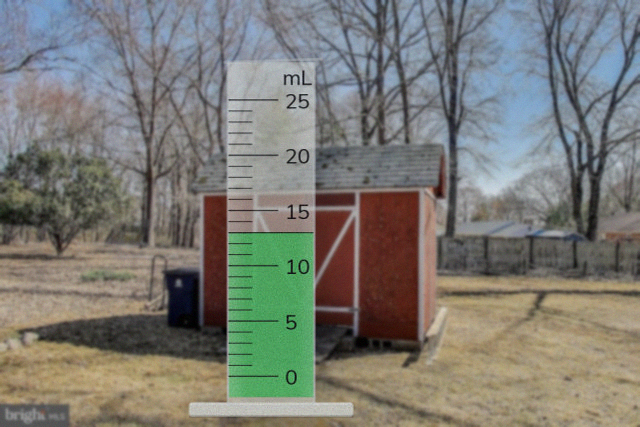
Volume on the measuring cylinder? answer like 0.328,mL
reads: 13,mL
